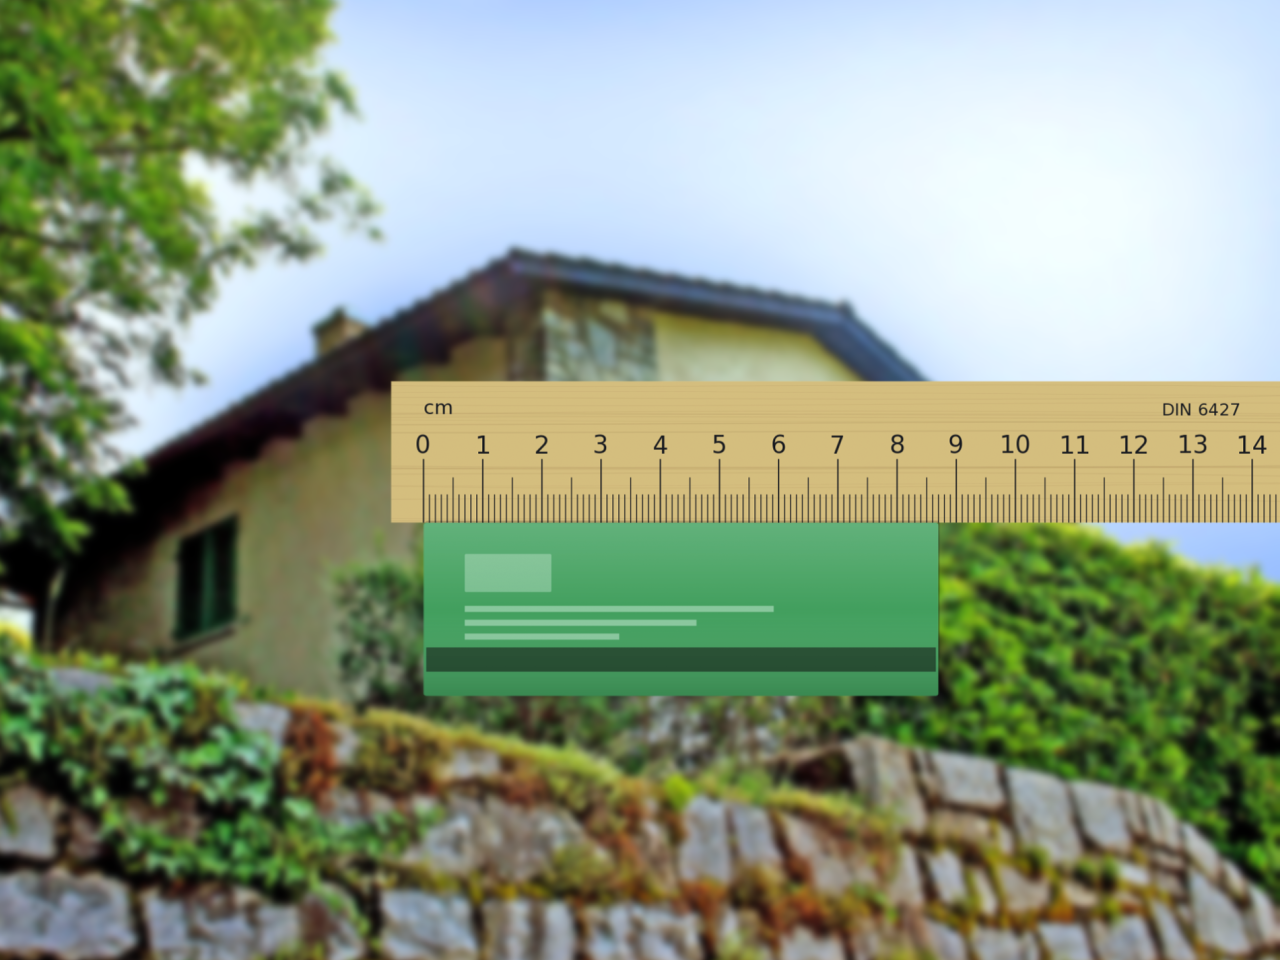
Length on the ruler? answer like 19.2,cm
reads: 8.7,cm
